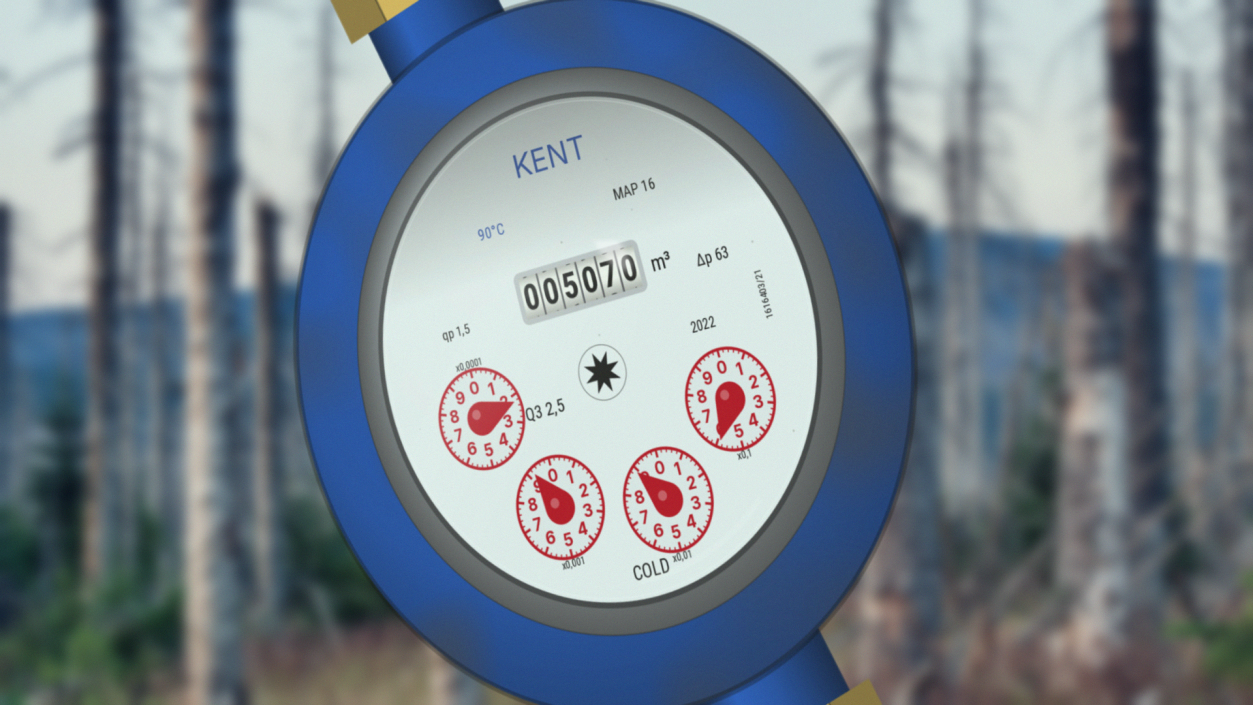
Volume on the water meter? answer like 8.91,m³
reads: 5070.5892,m³
